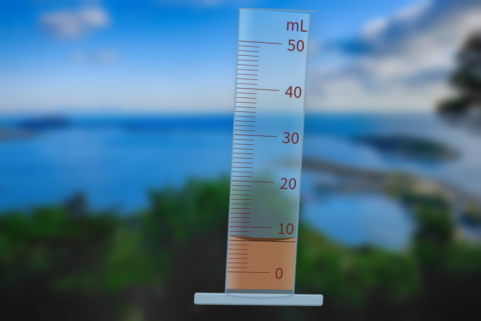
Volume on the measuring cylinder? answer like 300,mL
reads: 7,mL
